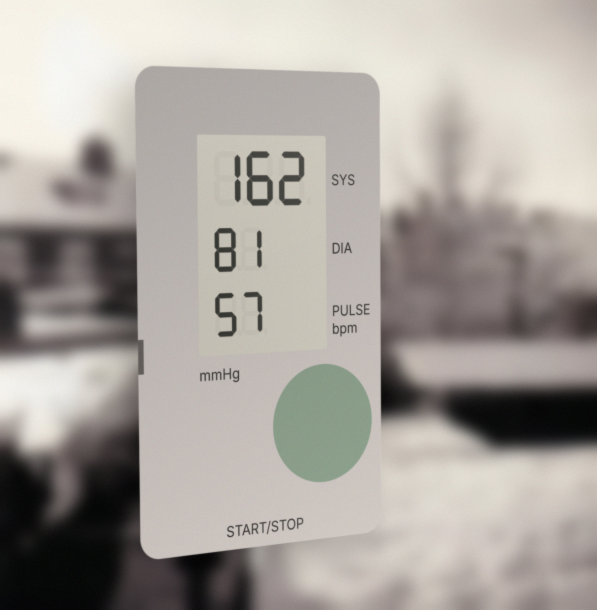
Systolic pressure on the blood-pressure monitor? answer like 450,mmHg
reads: 162,mmHg
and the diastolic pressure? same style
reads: 81,mmHg
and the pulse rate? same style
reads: 57,bpm
